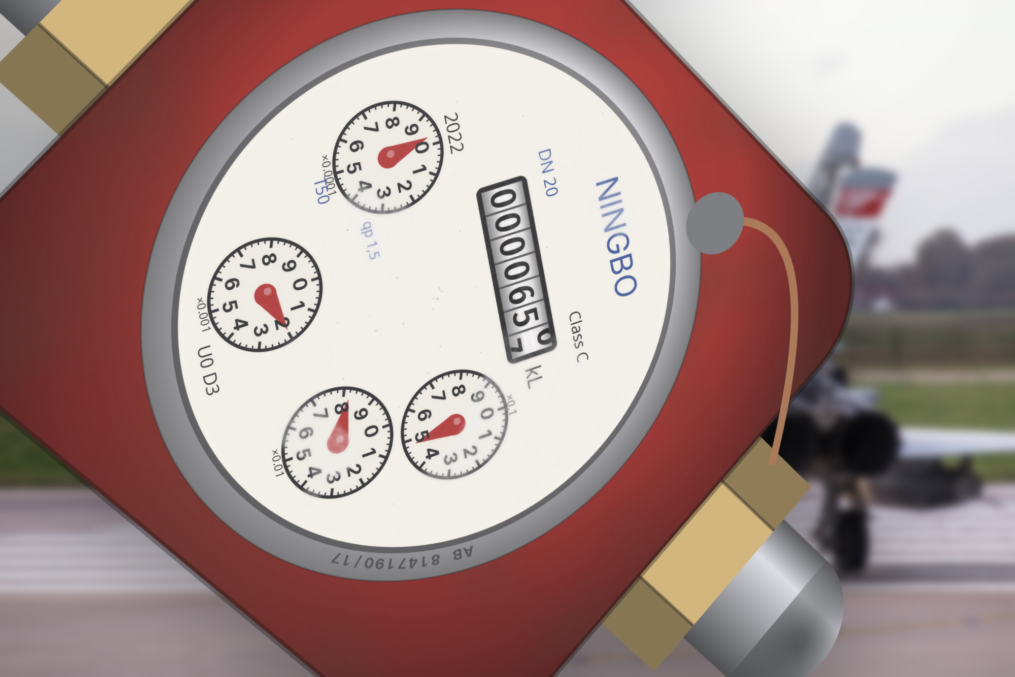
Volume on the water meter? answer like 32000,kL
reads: 656.4819,kL
